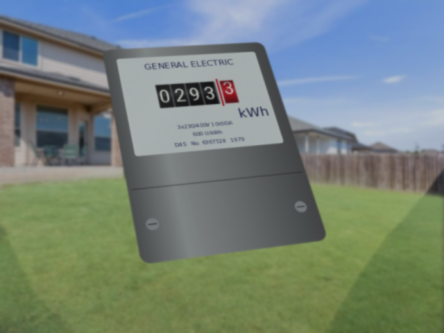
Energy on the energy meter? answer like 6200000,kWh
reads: 293.3,kWh
